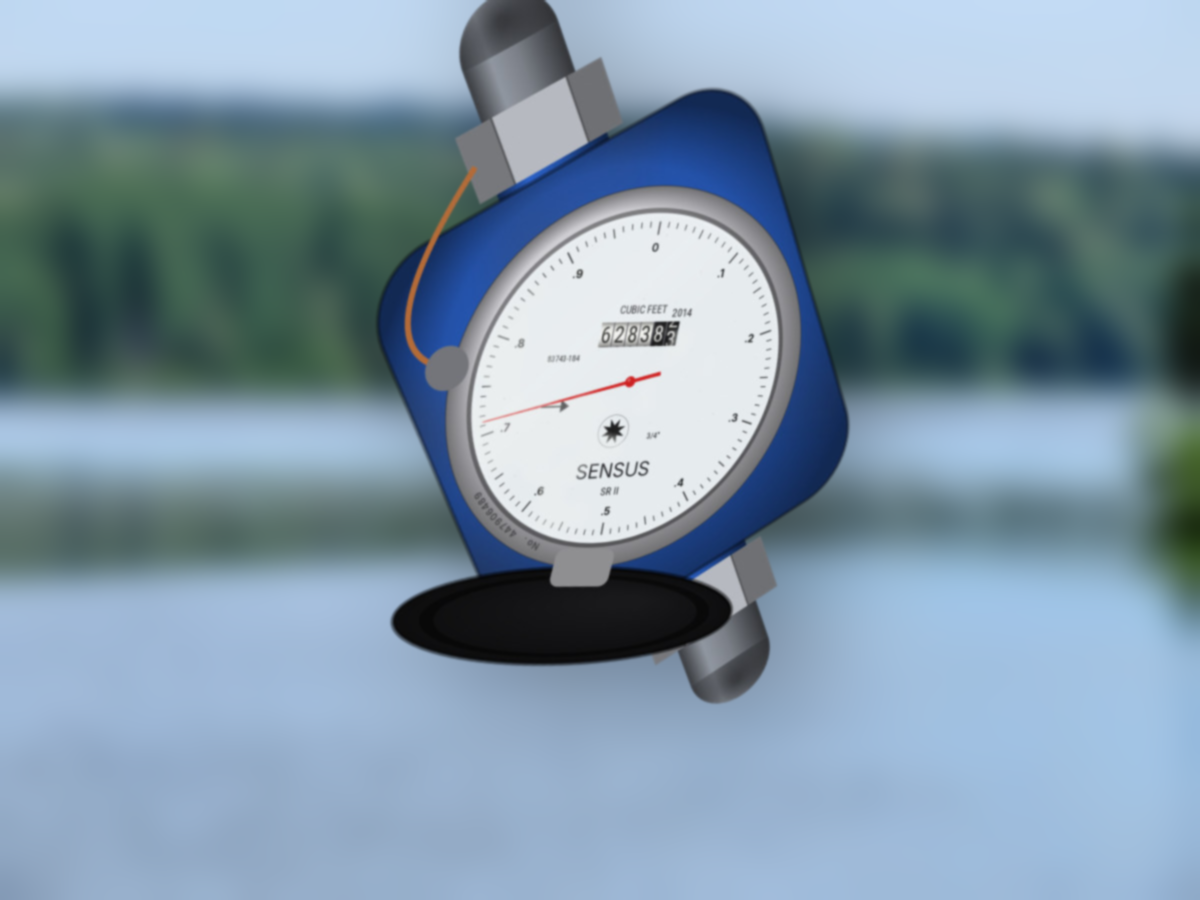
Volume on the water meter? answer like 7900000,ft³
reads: 628382.71,ft³
